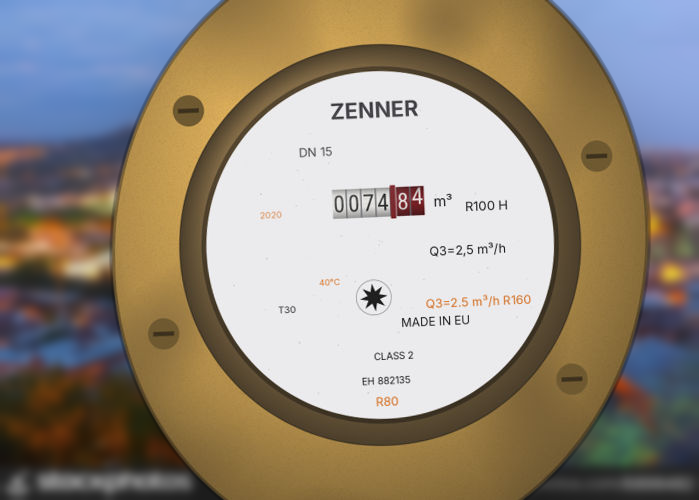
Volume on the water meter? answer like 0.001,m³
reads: 74.84,m³
